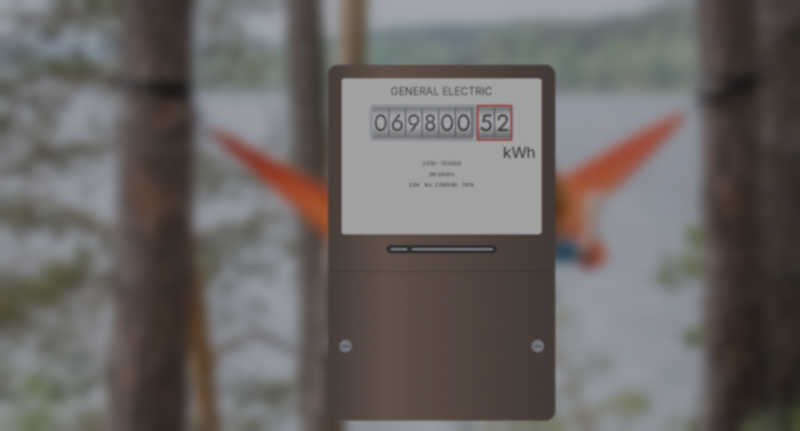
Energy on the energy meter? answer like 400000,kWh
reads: 69800.52,kWh
